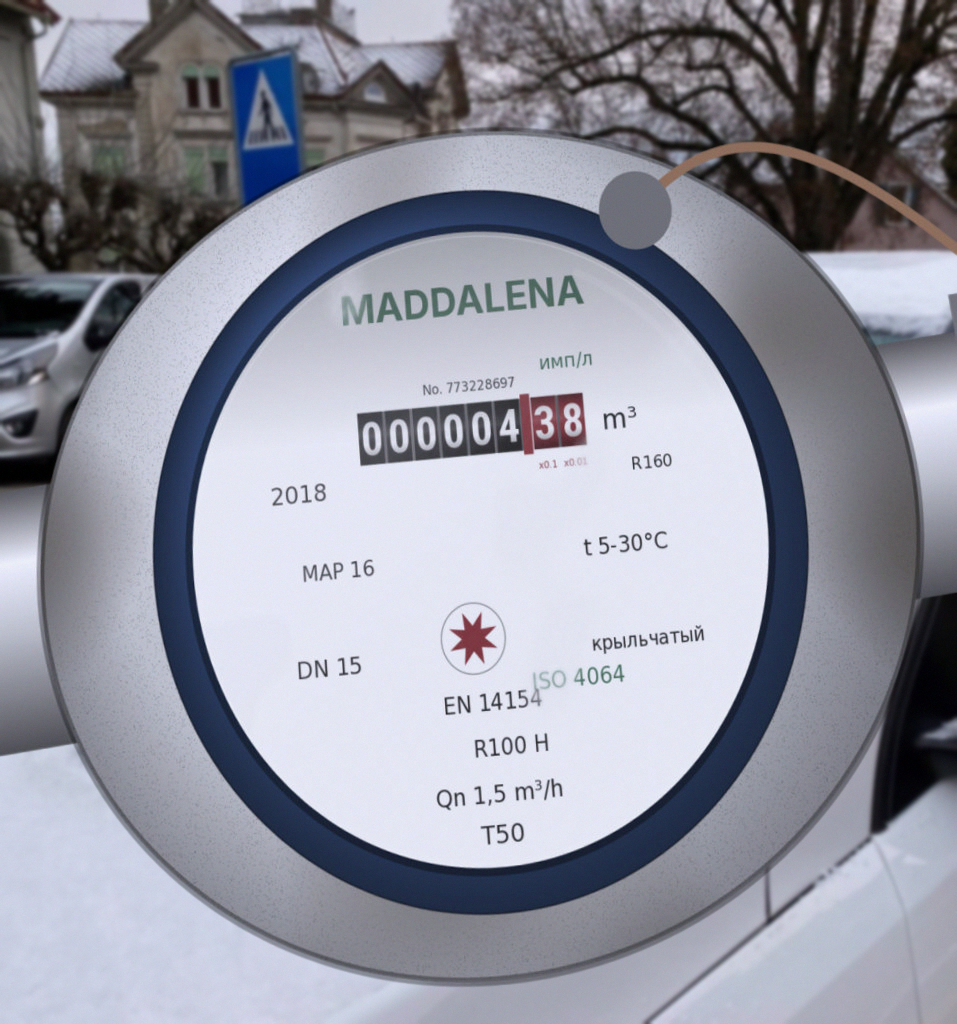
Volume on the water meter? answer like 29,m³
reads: 4.38,m³
